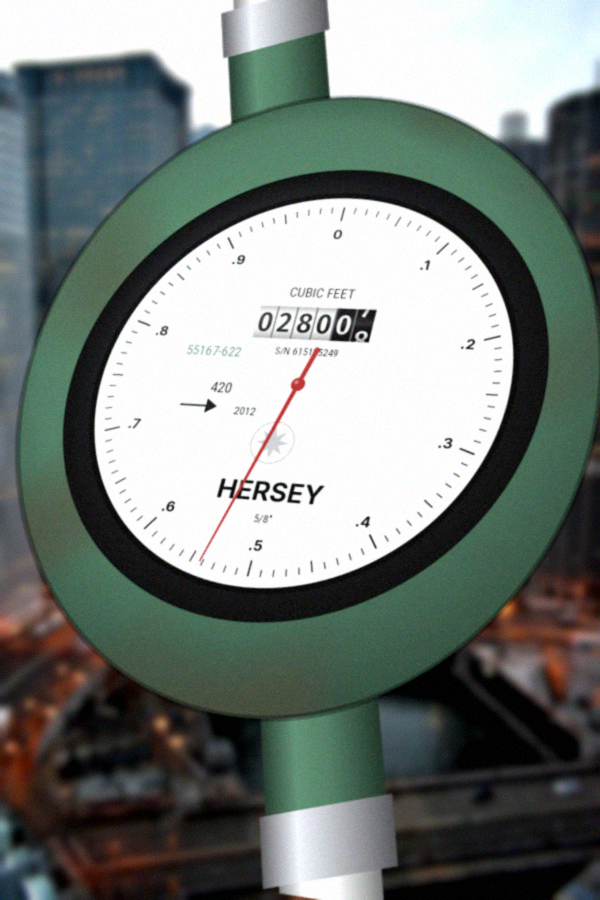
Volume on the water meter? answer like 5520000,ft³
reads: 28007.54,ft³
